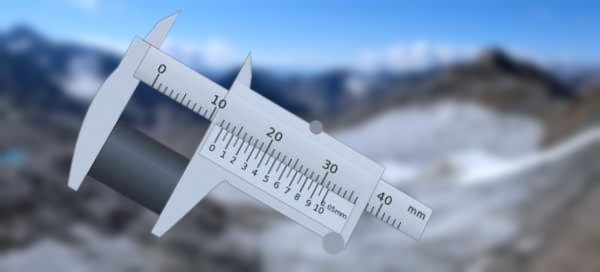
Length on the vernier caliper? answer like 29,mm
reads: 12.4,mm
